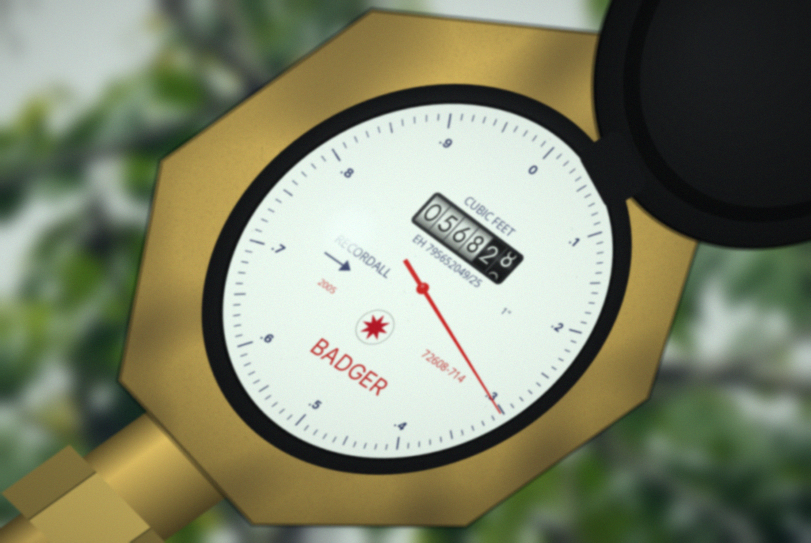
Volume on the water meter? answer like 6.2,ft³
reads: 56828.30,ft³
